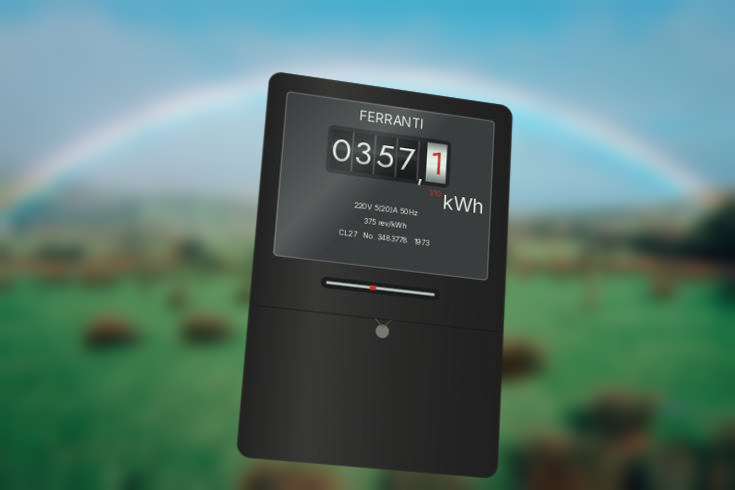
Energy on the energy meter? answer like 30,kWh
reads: 357.1,kWh
